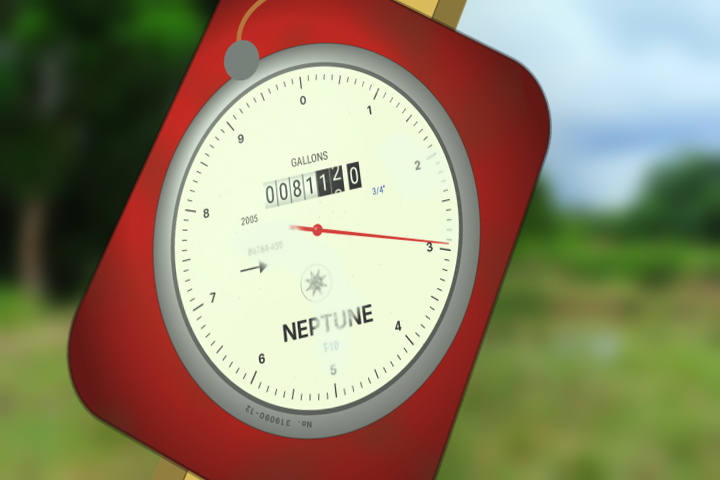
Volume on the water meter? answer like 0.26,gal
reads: 81122.9,gal
